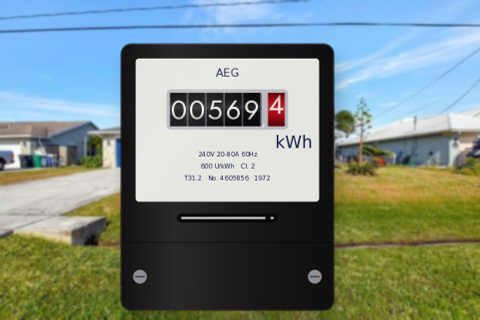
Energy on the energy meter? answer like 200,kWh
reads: 569.4,kWh
